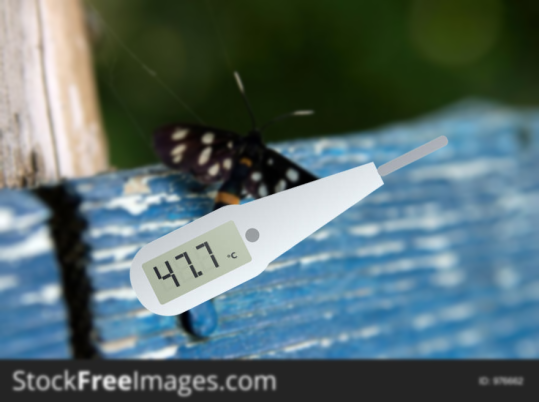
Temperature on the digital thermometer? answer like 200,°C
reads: 47.7,°C
